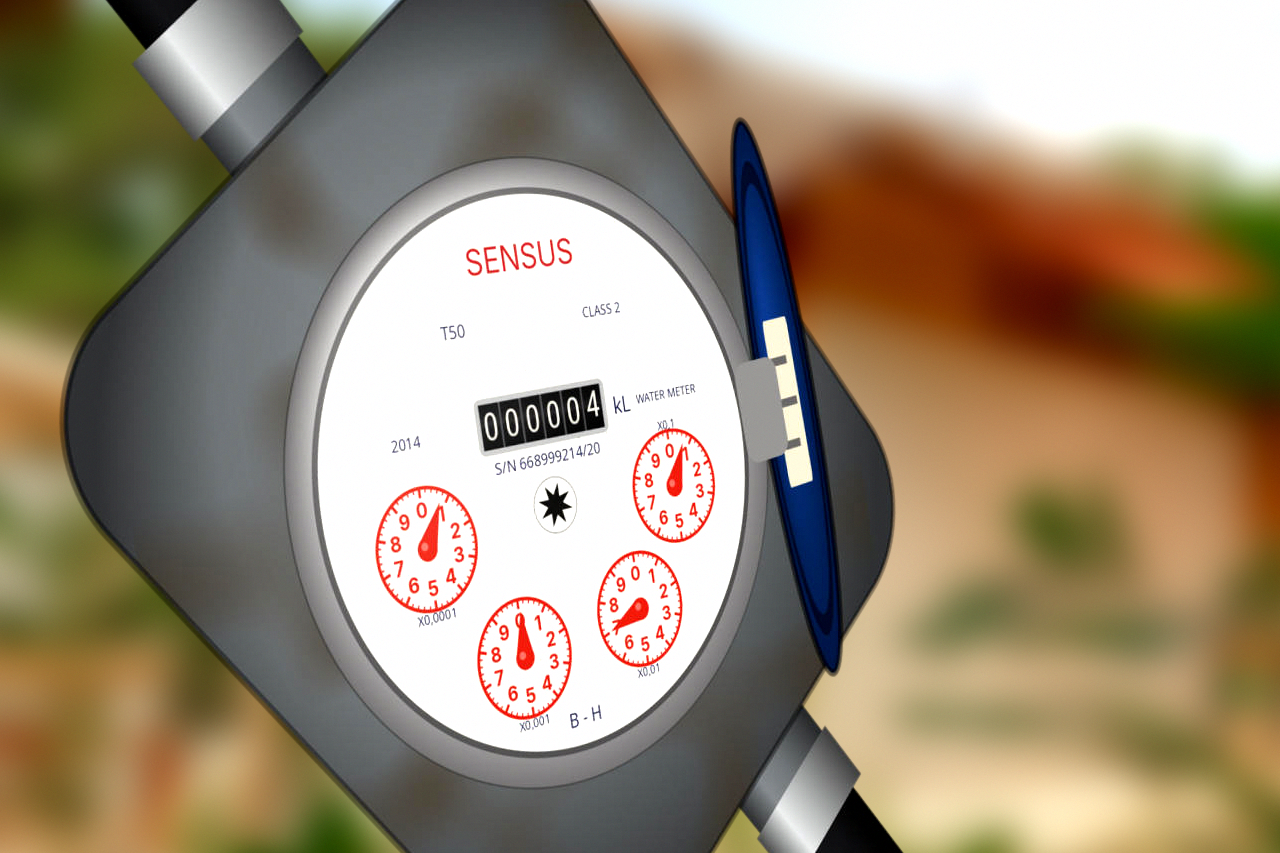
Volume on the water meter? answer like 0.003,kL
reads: 4.0700,kL
